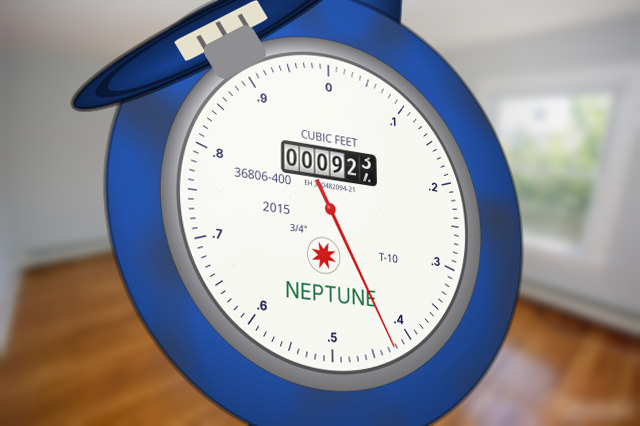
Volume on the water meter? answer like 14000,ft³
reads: 923.42,ft³
